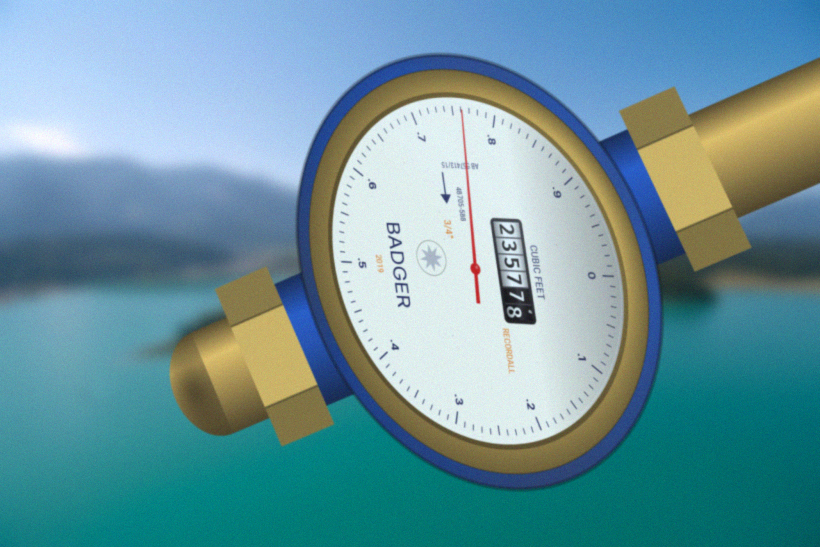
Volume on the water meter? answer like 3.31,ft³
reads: 235777.76,ft³
